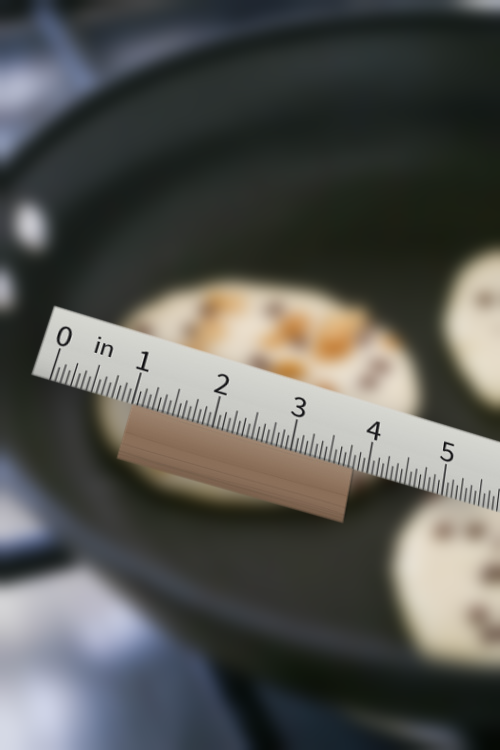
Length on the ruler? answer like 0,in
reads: 2.8125,in
